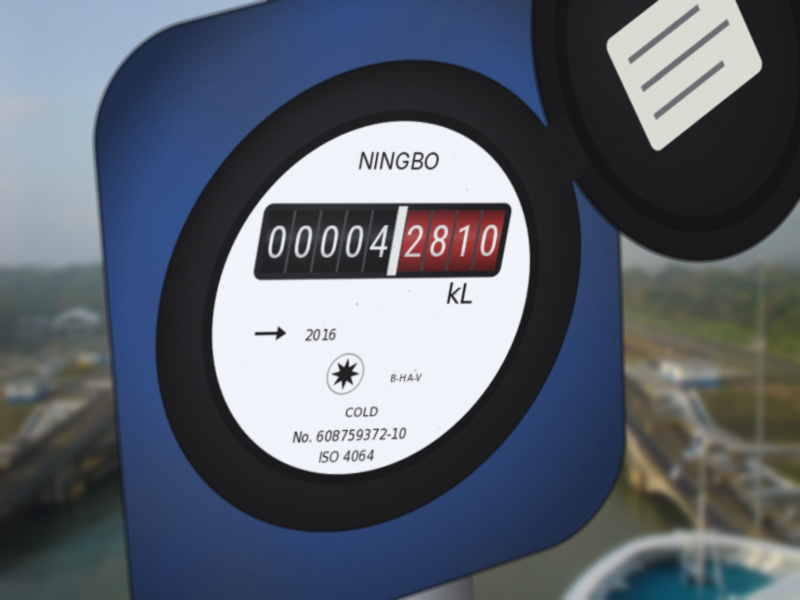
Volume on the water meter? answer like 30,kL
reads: 4.2810,kL
